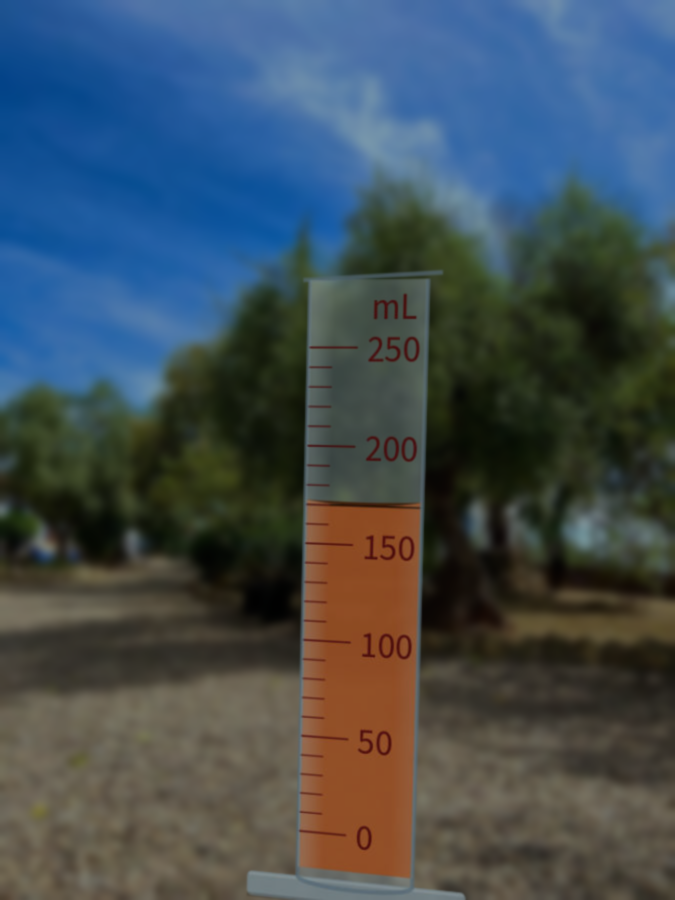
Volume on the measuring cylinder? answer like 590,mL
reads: 170,mL
